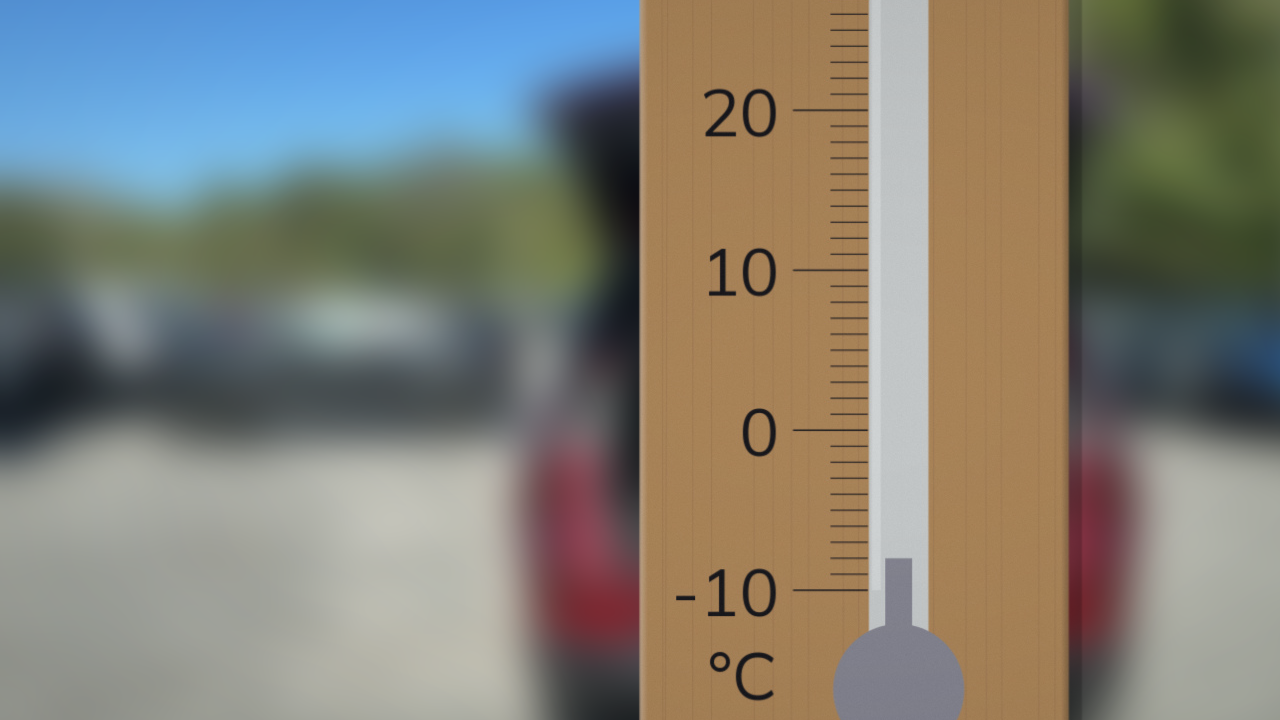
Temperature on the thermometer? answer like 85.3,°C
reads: -8,°C
